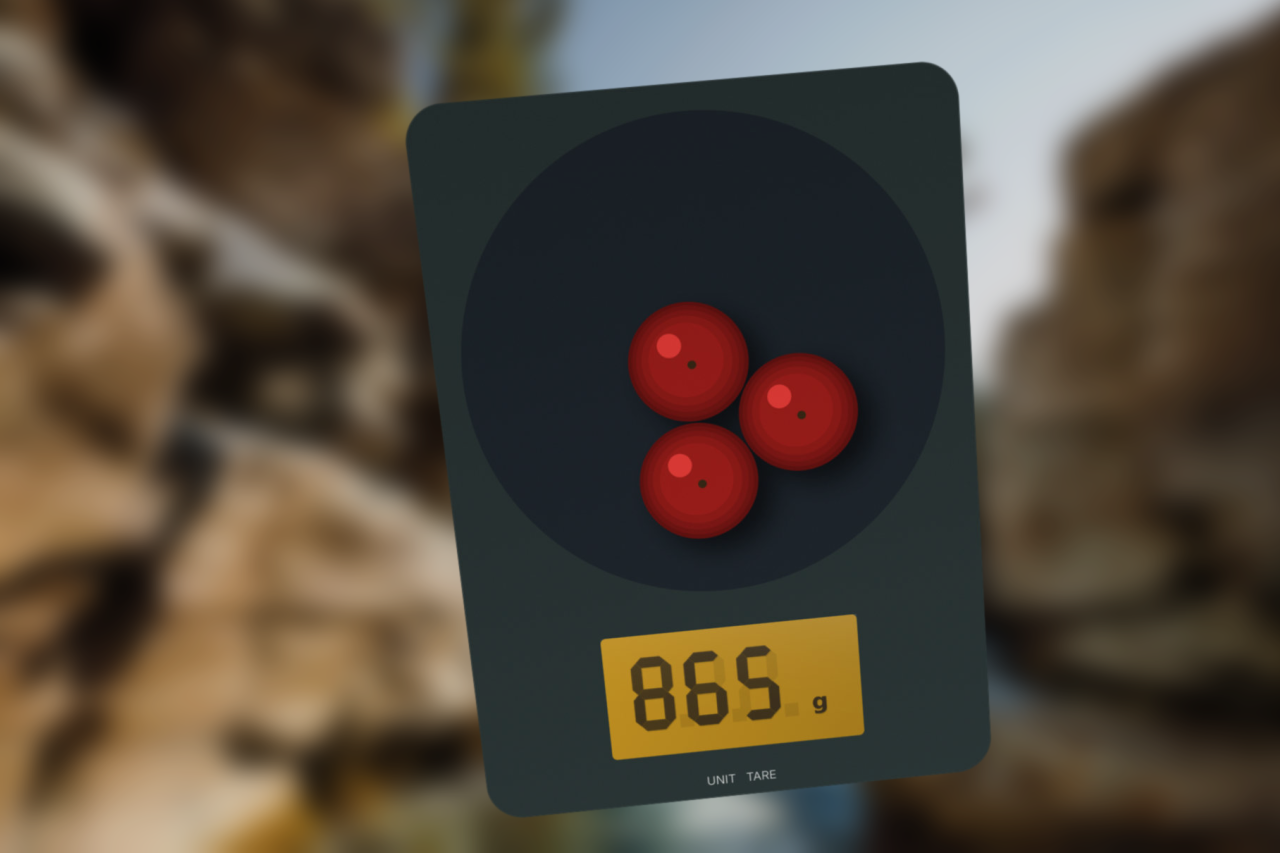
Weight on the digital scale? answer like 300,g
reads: 865,g
